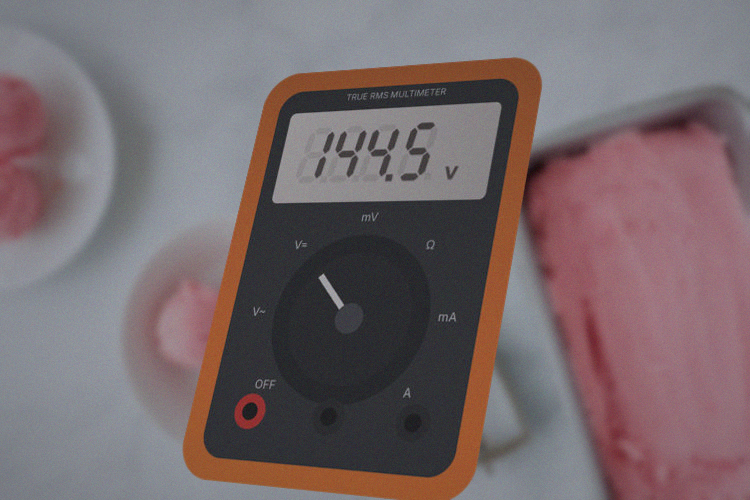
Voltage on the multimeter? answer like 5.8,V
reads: 144.5,V
